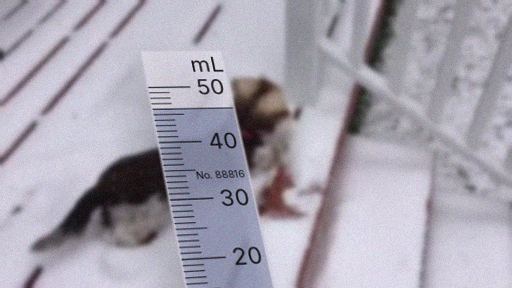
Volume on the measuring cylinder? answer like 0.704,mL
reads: 46,mL
